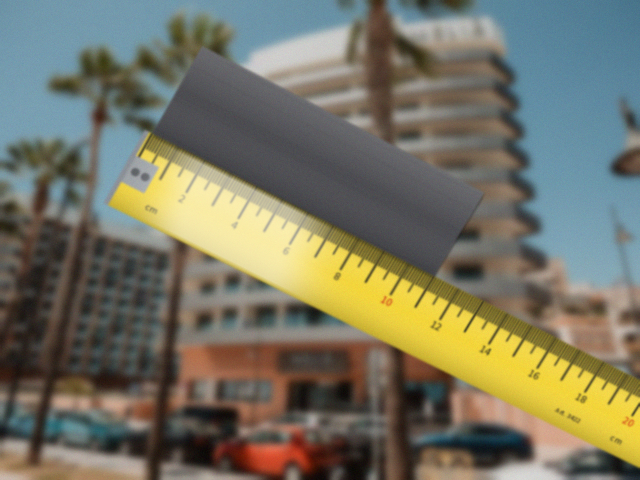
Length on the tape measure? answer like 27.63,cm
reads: 11,cm
